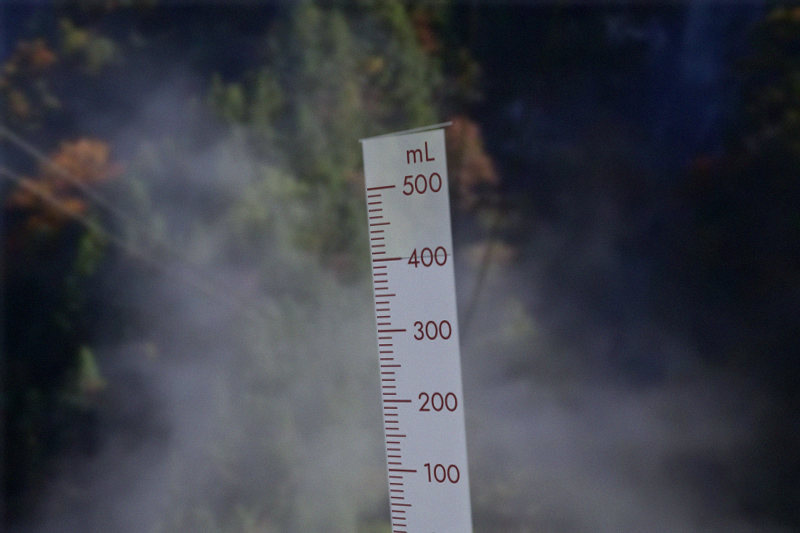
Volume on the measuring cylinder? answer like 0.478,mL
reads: 400,mL
